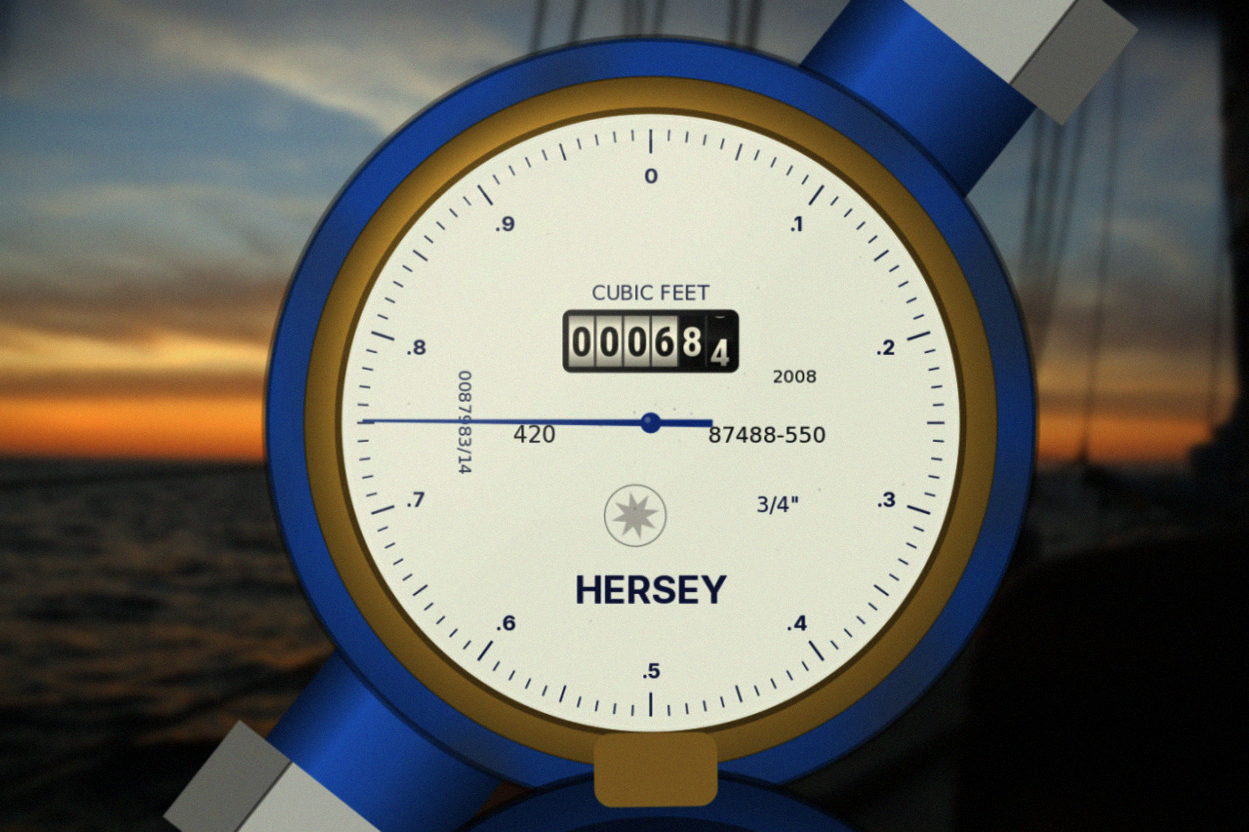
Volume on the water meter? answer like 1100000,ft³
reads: 683.75,ft³
